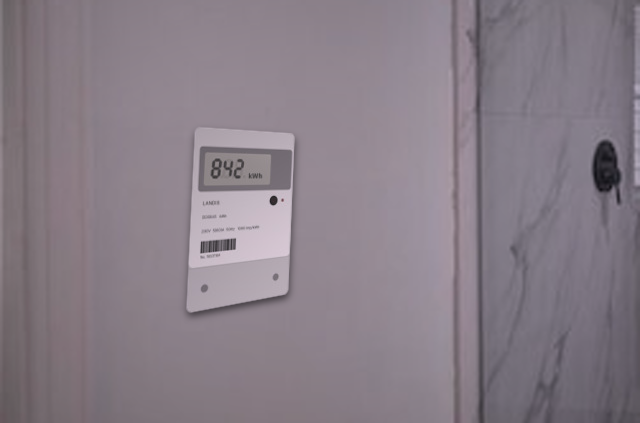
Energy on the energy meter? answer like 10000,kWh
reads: 842,kWh
